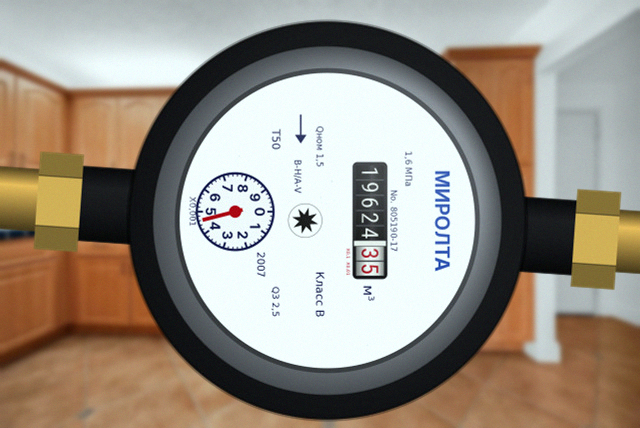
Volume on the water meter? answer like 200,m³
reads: 19624.354,m³
